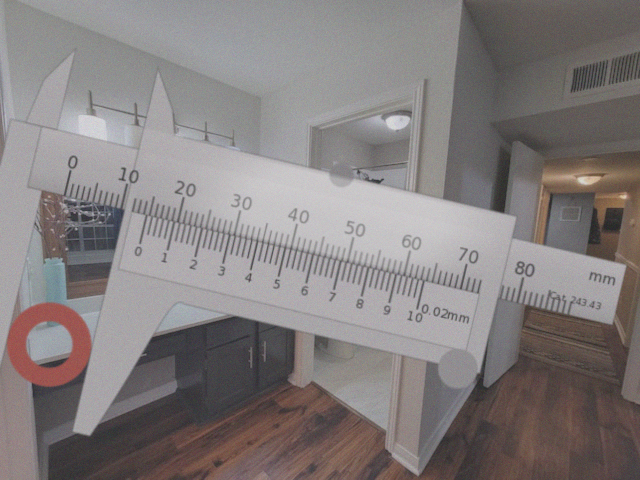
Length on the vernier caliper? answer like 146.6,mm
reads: 14.5,mm
